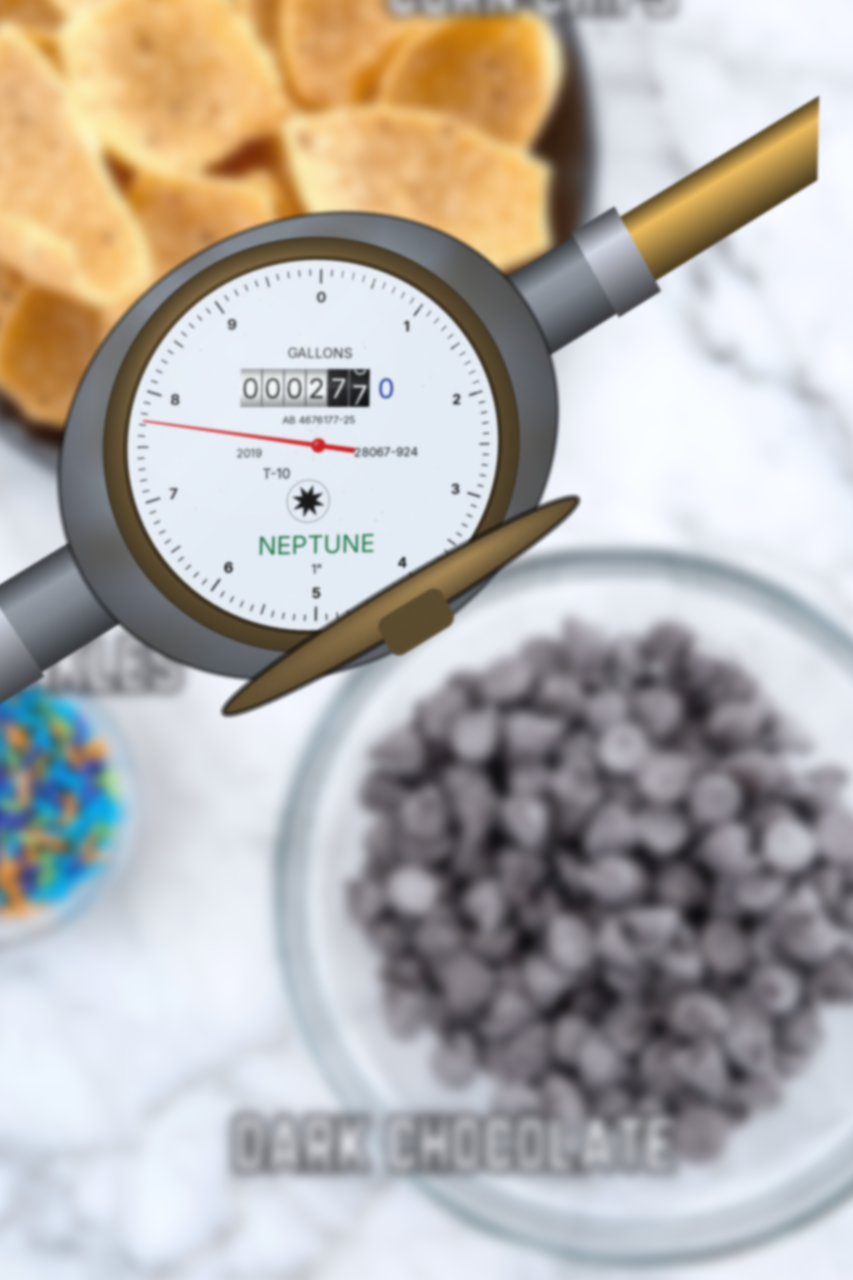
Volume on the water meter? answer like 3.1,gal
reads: 2767.7,gal
